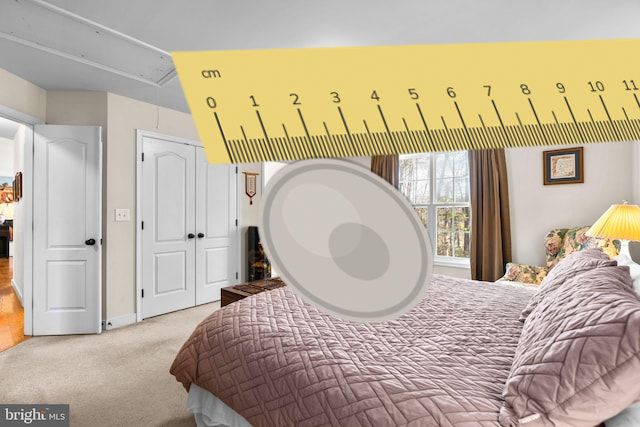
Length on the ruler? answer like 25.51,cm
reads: 4,cm
